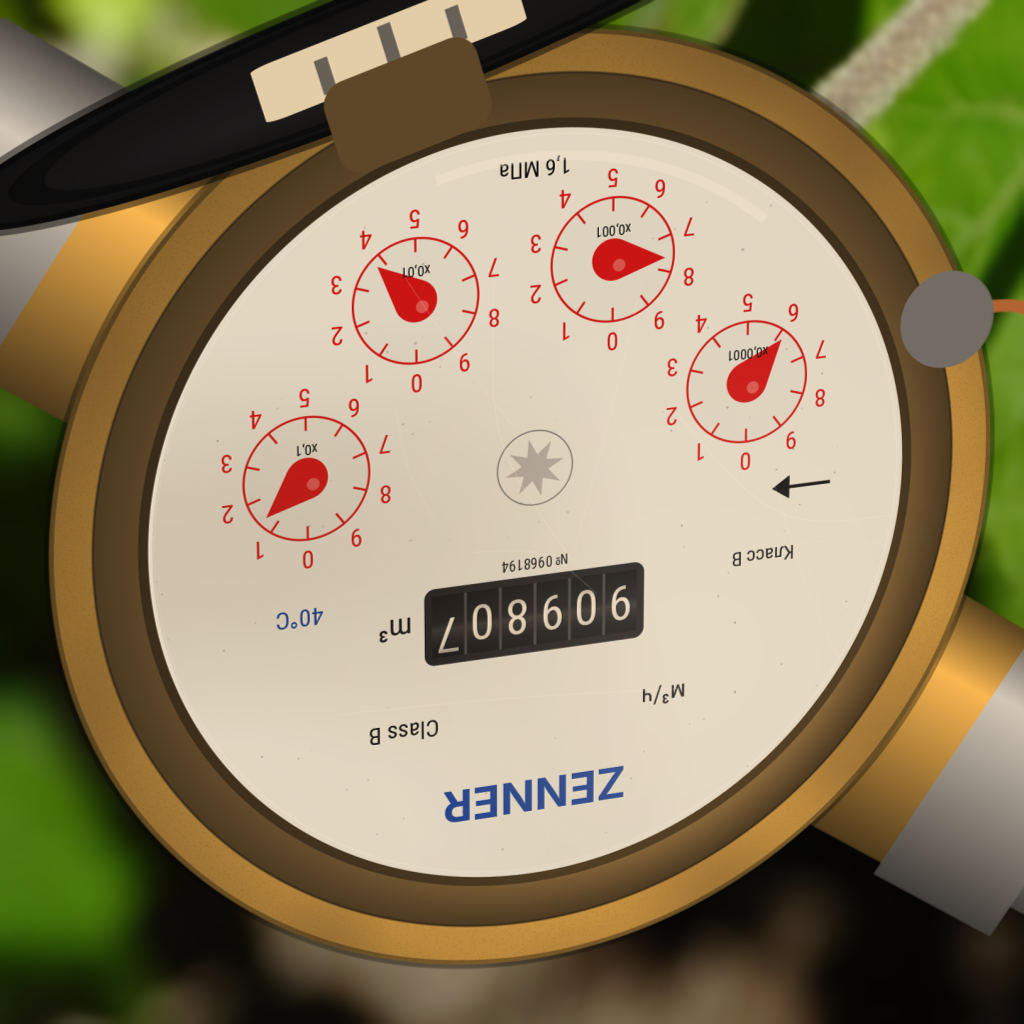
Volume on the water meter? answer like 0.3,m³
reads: 909807.1376,m³
